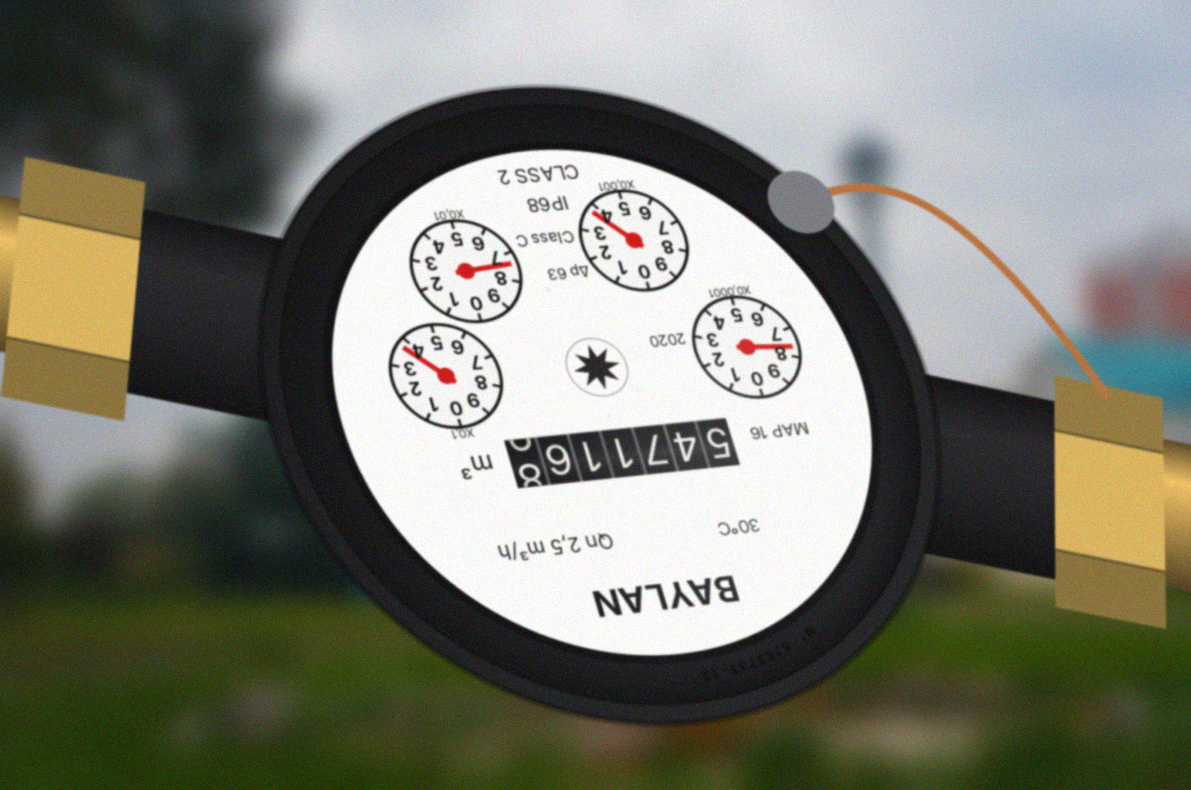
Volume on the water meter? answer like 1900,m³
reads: 5471168.3737,m³
